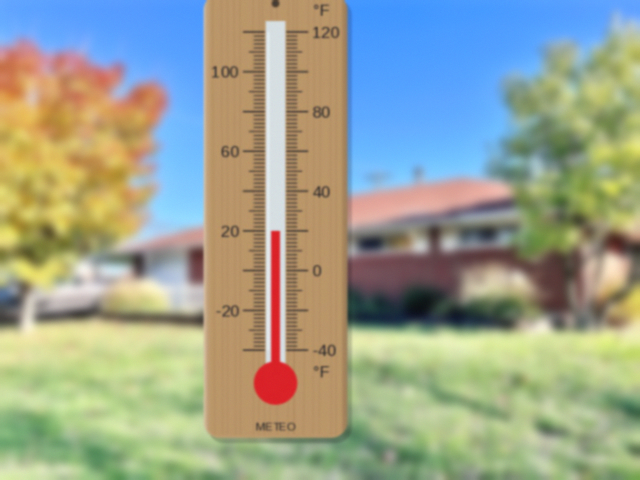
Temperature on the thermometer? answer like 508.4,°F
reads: 20,°F
